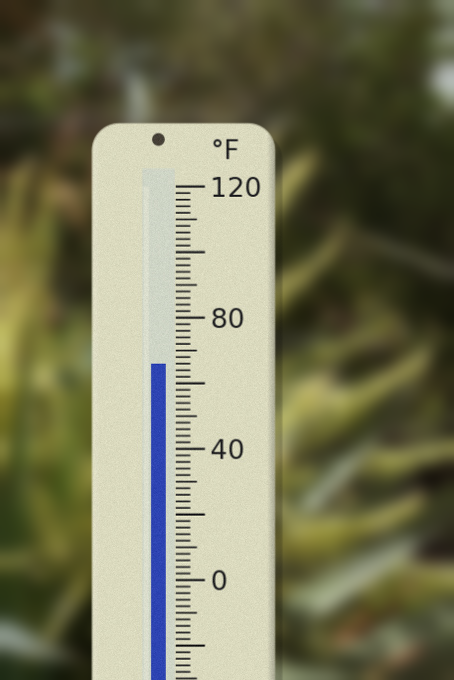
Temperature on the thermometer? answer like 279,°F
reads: 66,°F
